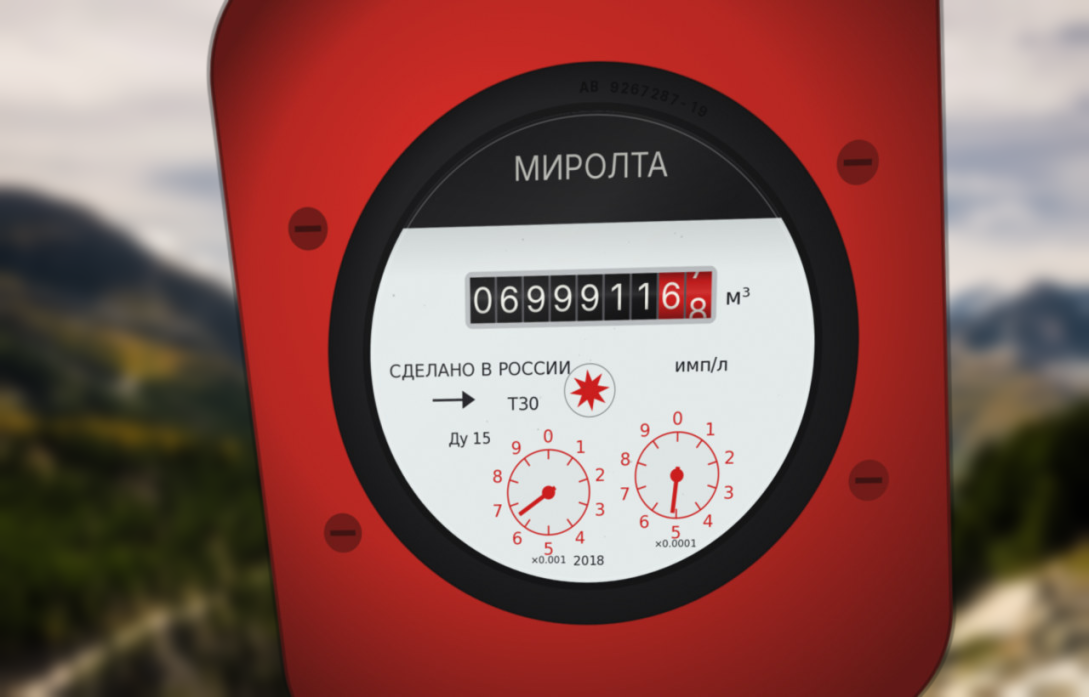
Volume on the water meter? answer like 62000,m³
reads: 699911.6765,m³
